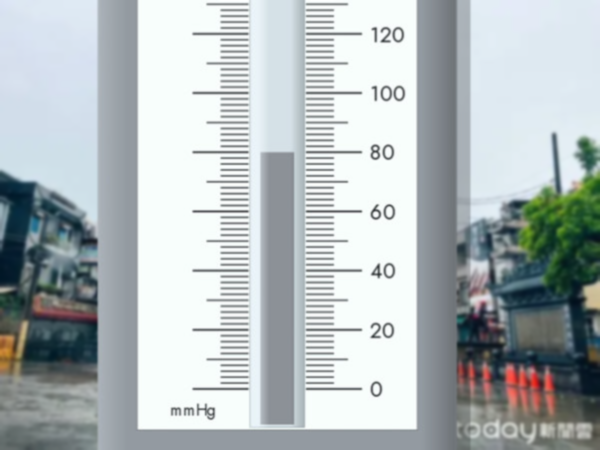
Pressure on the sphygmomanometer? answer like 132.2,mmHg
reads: 80,mmHg
